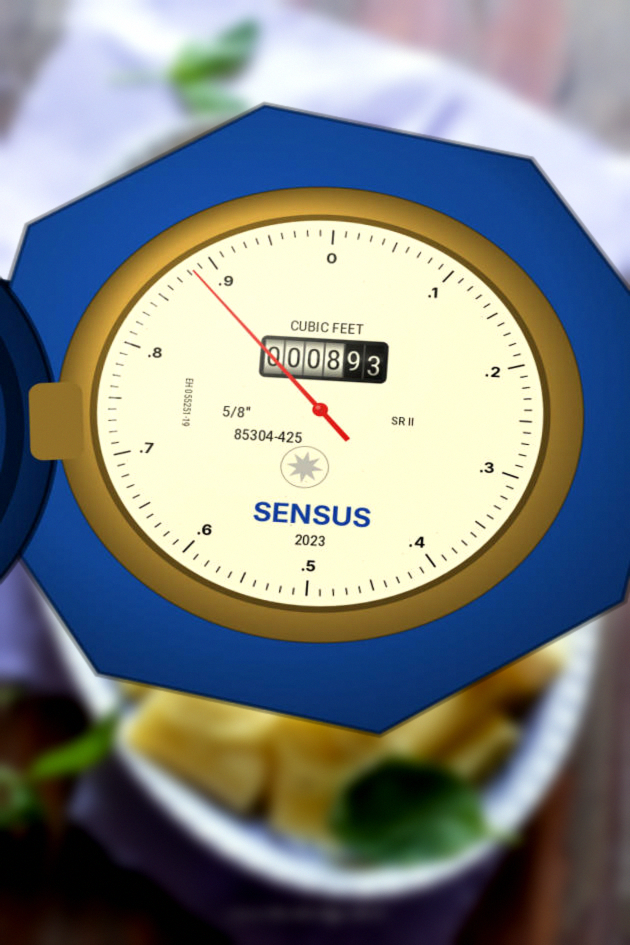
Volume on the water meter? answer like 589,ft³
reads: 892.88,ft³
